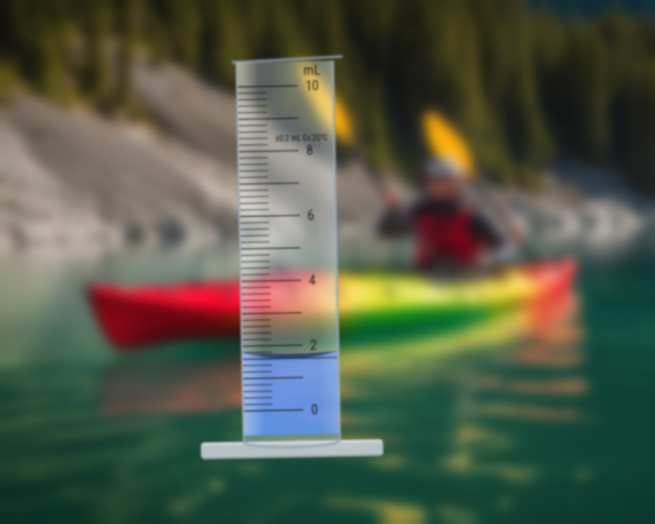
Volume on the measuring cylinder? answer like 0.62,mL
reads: 1.6,mL
